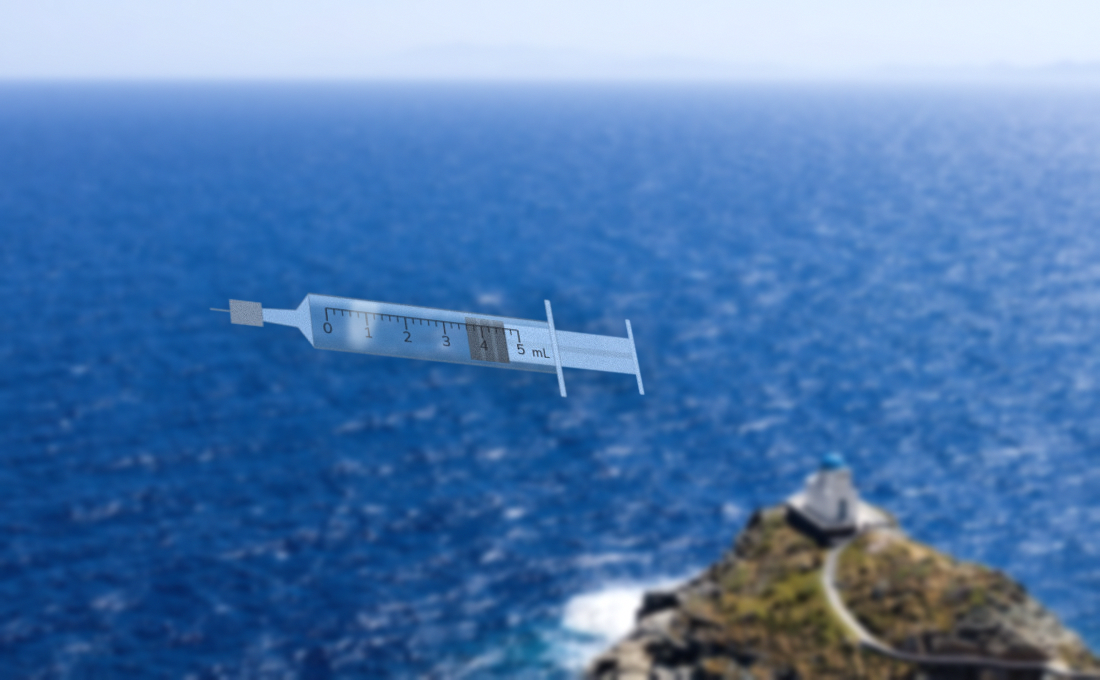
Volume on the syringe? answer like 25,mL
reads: 3.6,mL
